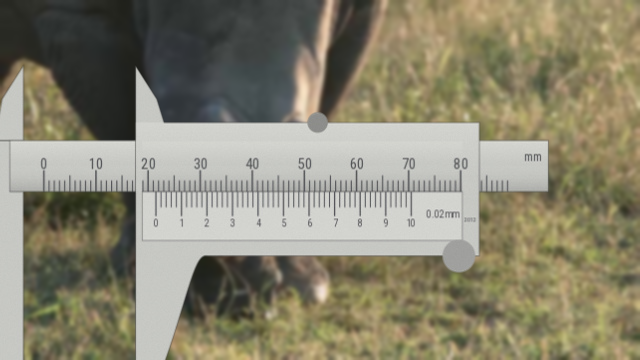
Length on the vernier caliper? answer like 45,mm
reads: 21.5,mm
